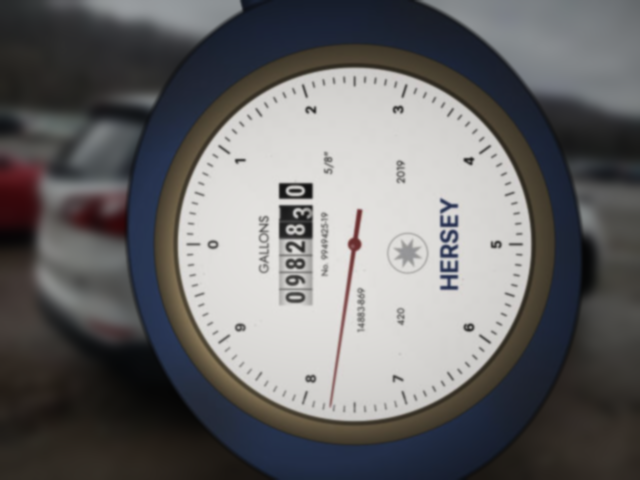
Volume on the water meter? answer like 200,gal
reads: 982827.7,gal
